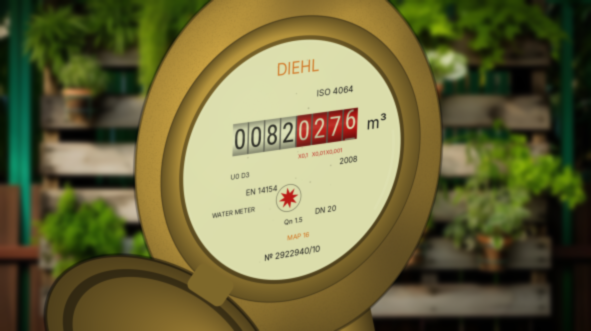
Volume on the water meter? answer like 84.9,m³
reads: 82.0276,m³
